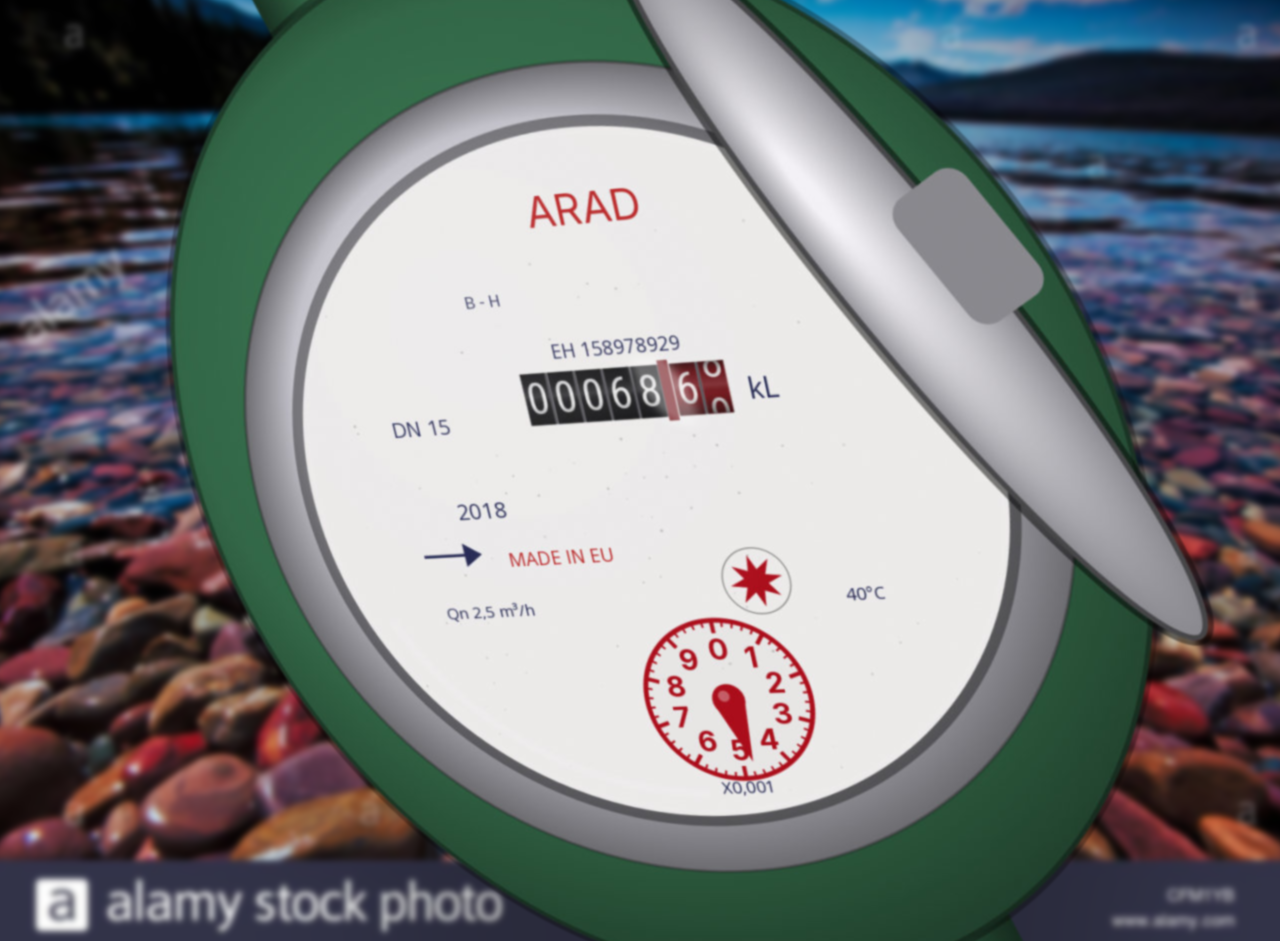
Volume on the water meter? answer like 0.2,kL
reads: 68.684,kL
